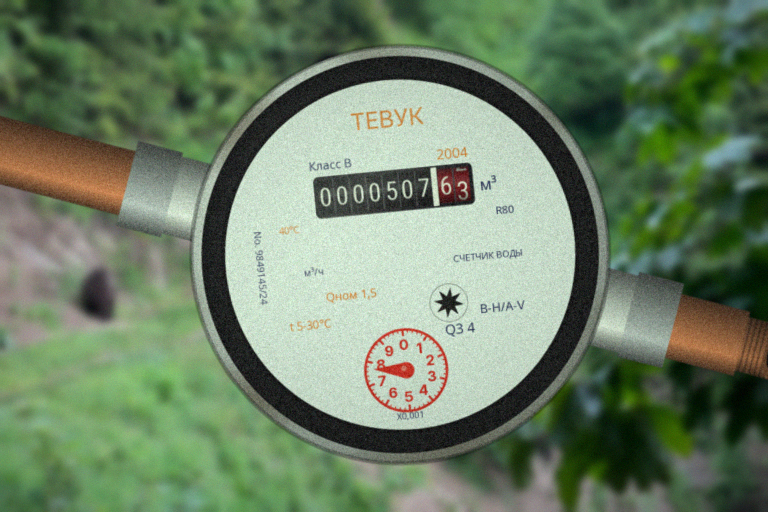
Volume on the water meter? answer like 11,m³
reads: 507.627,m³
